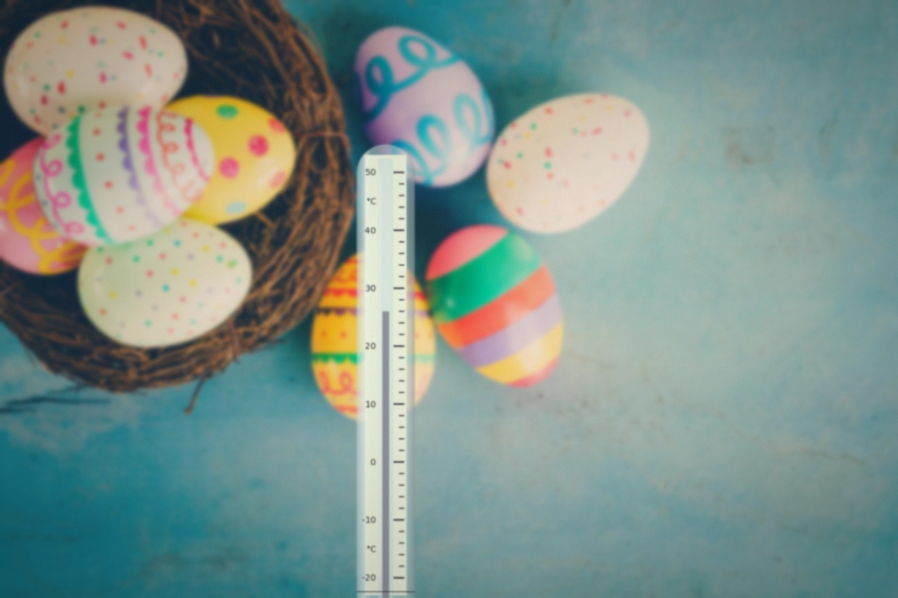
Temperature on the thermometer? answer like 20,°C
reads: 26,°C
